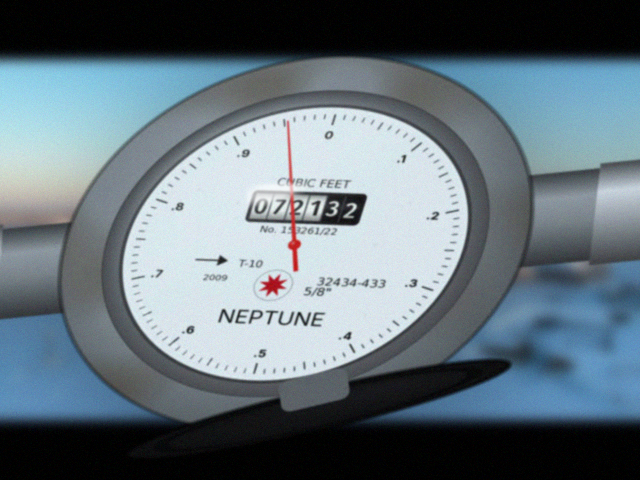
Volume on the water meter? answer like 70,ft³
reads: 72131.95,ft³
